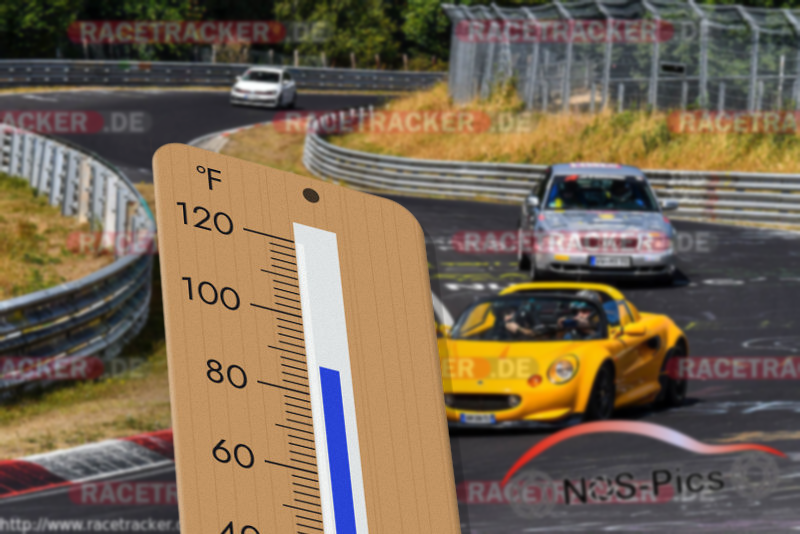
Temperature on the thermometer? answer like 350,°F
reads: 88,°F
